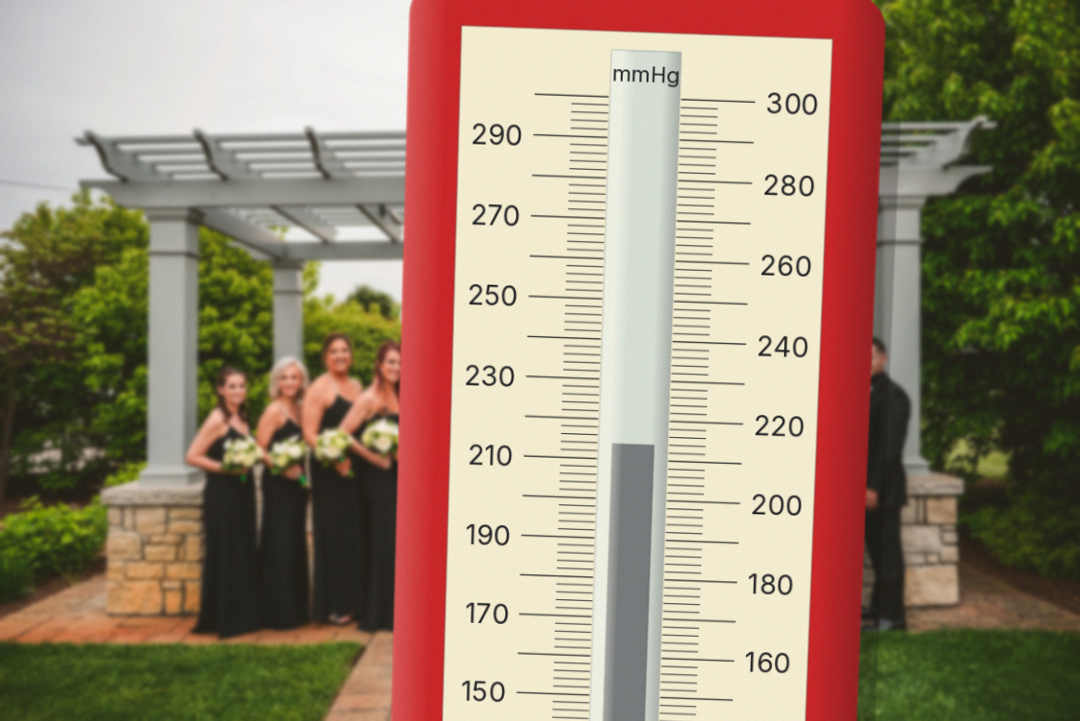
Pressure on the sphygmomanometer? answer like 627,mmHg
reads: 214,mmHg
